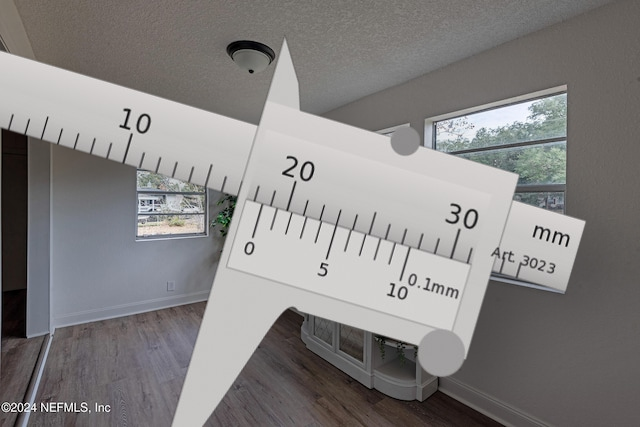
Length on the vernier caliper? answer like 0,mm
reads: 18.5,mm
